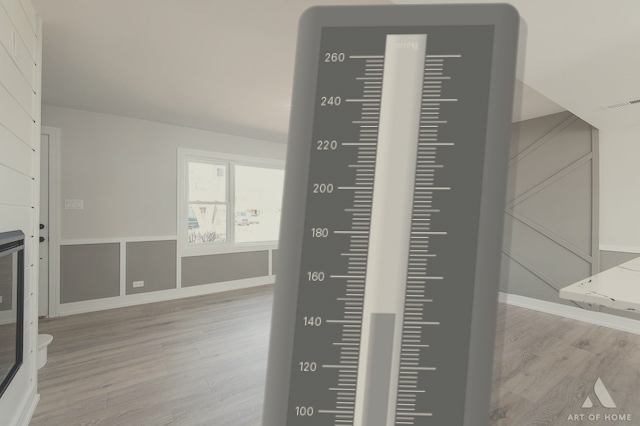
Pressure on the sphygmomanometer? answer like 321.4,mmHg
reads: 144,mmHg
